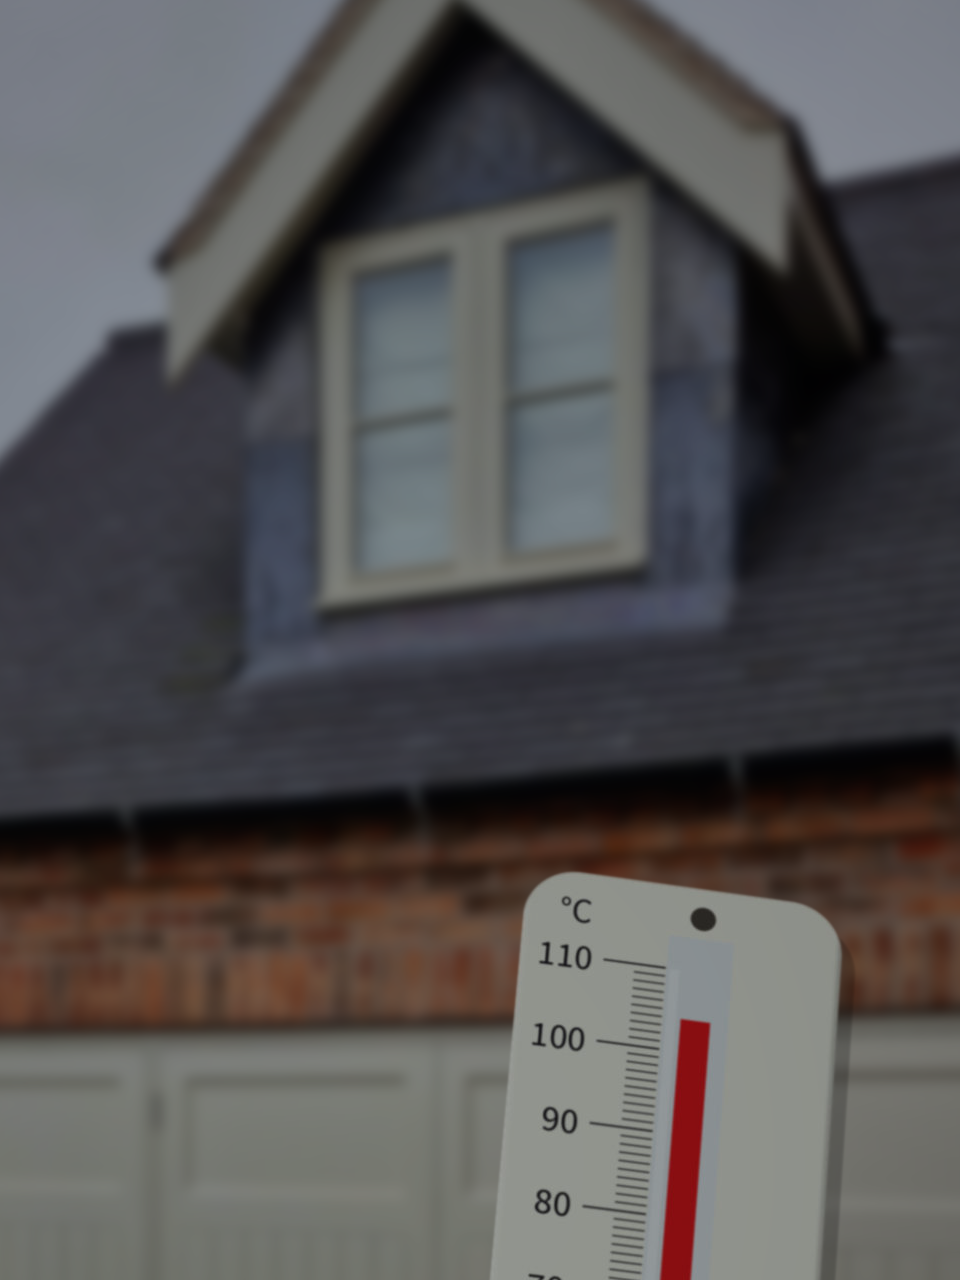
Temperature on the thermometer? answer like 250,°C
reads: 104,°C
